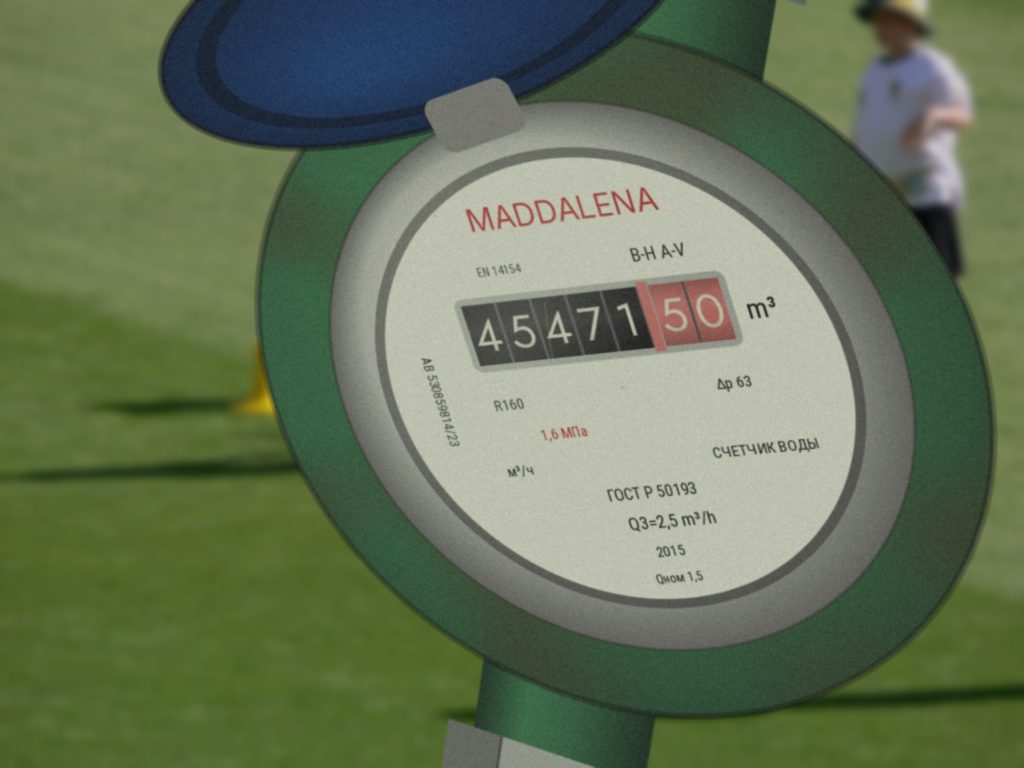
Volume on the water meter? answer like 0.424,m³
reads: 45471.50,m³
